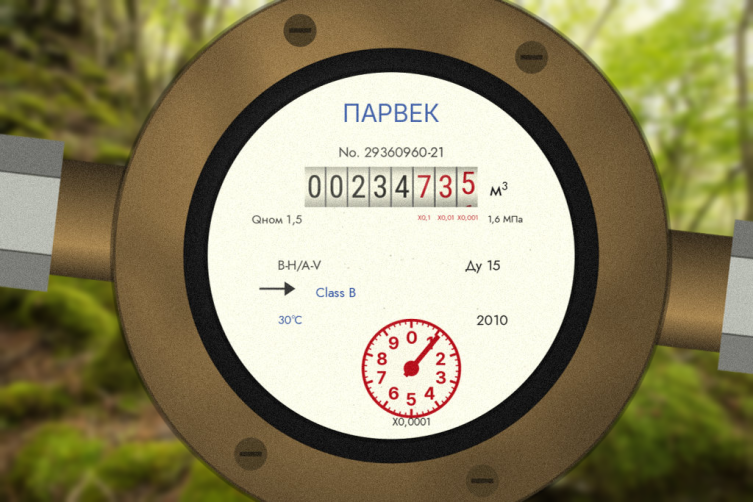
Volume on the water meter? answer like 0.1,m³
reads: 234.7351,m³
